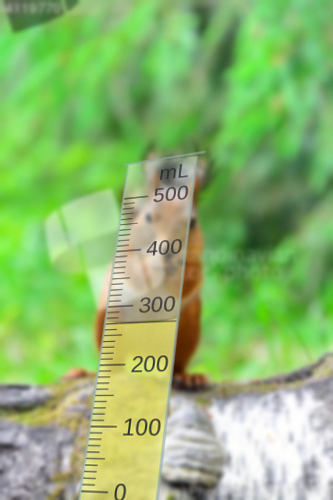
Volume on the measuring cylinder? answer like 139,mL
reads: 270,mL
